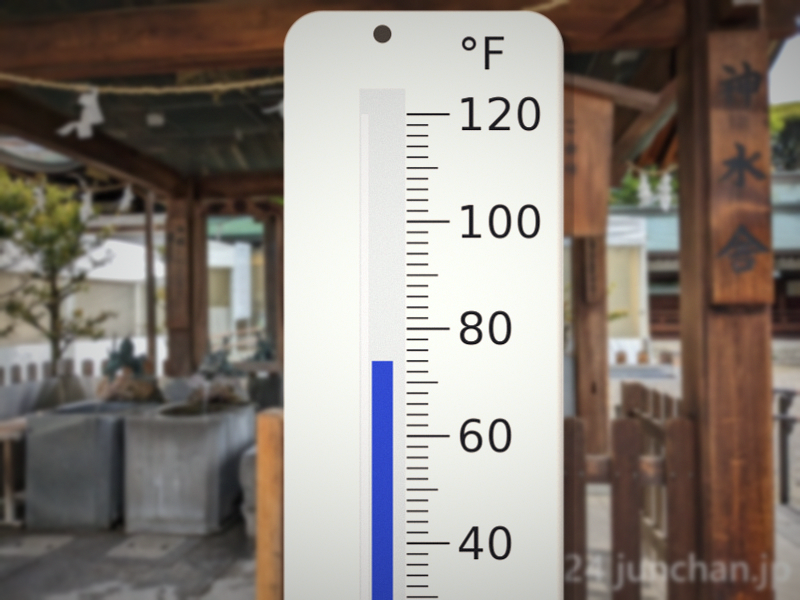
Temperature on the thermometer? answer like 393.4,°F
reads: 74,°F
